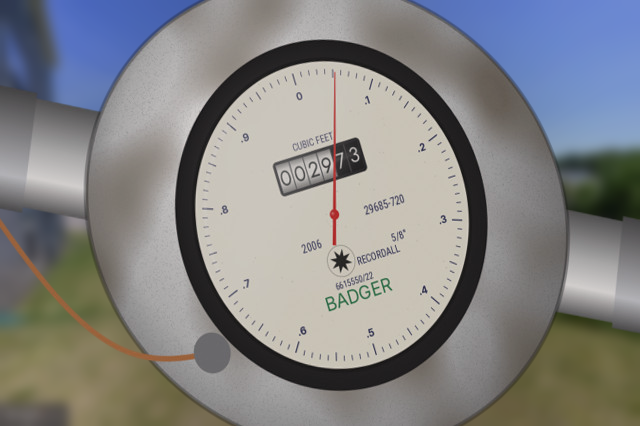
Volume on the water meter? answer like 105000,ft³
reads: 2973.05,ft³
